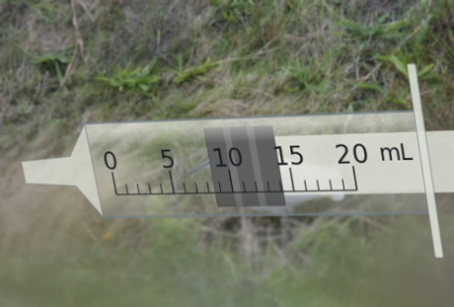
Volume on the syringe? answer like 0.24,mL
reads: 8.5,mL
